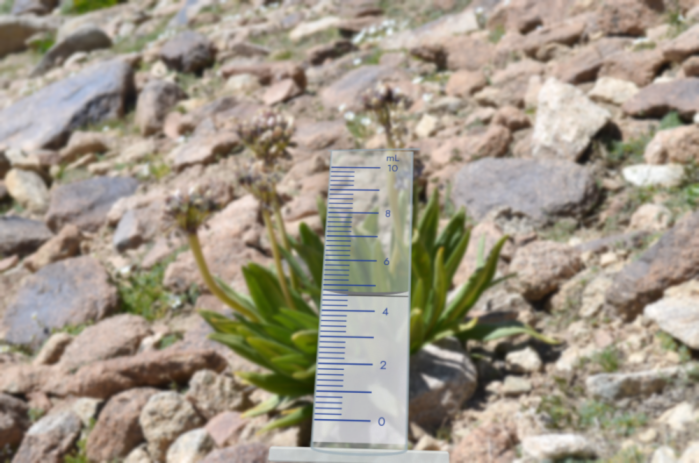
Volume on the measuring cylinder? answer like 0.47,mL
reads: 4.6,mL
